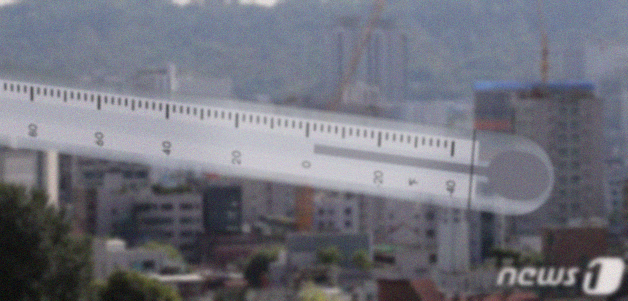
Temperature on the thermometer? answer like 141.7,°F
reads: -2,°F
